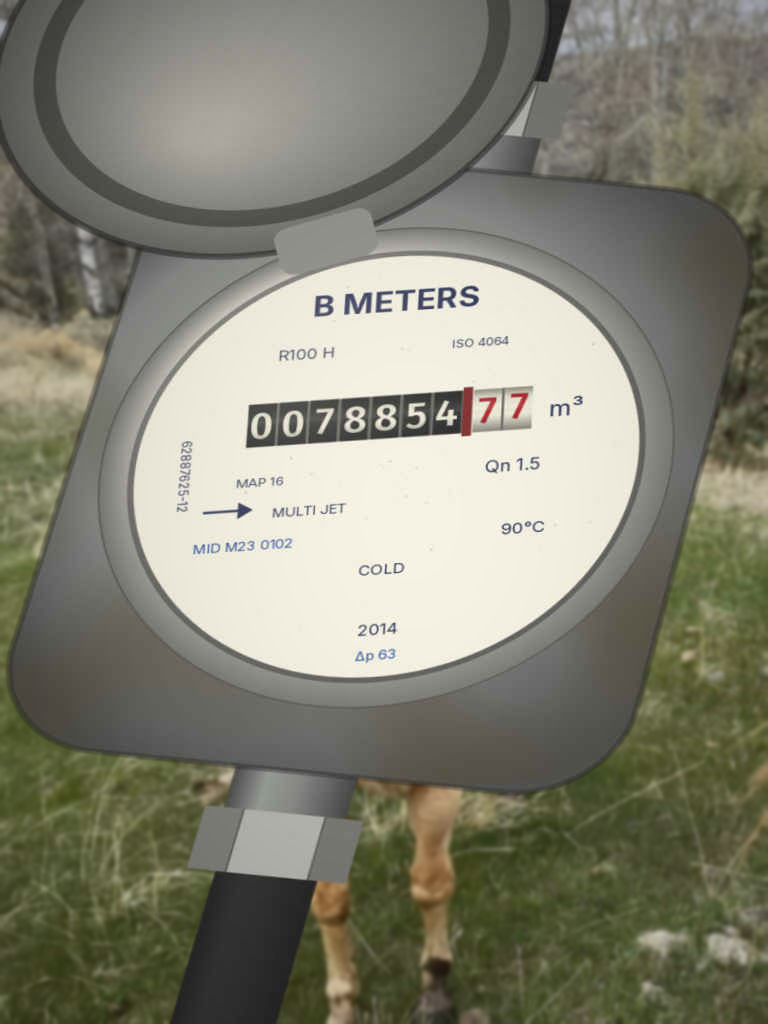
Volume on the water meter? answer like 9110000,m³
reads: 78854.77,m³
